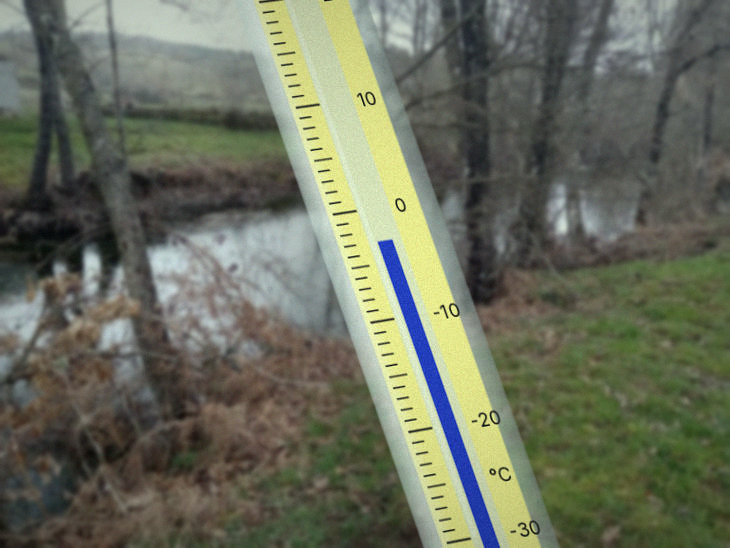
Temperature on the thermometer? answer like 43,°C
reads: -3,°C
